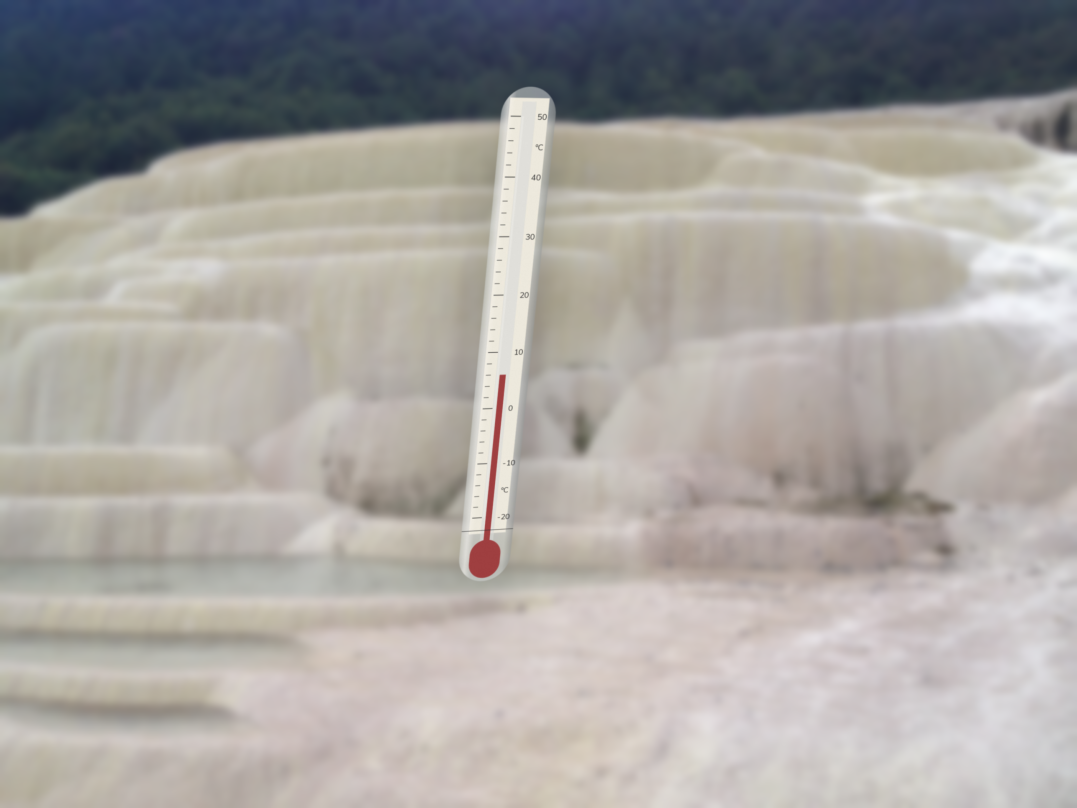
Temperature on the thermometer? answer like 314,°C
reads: 6,°C
